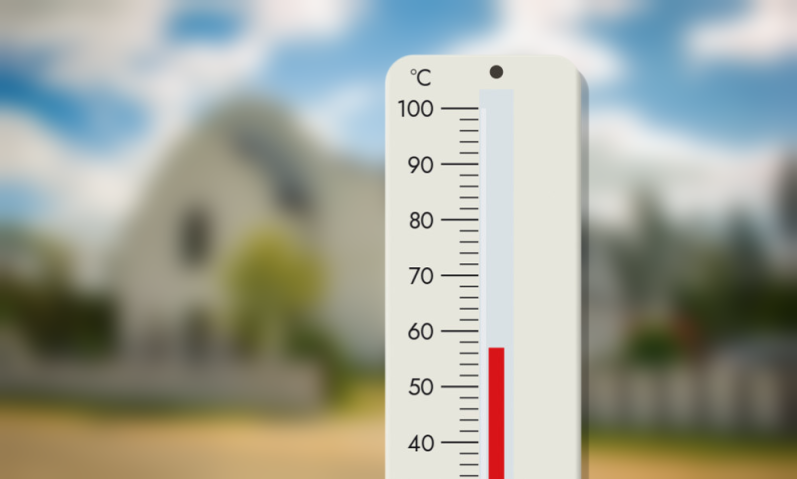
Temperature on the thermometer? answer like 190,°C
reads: 57,°C
